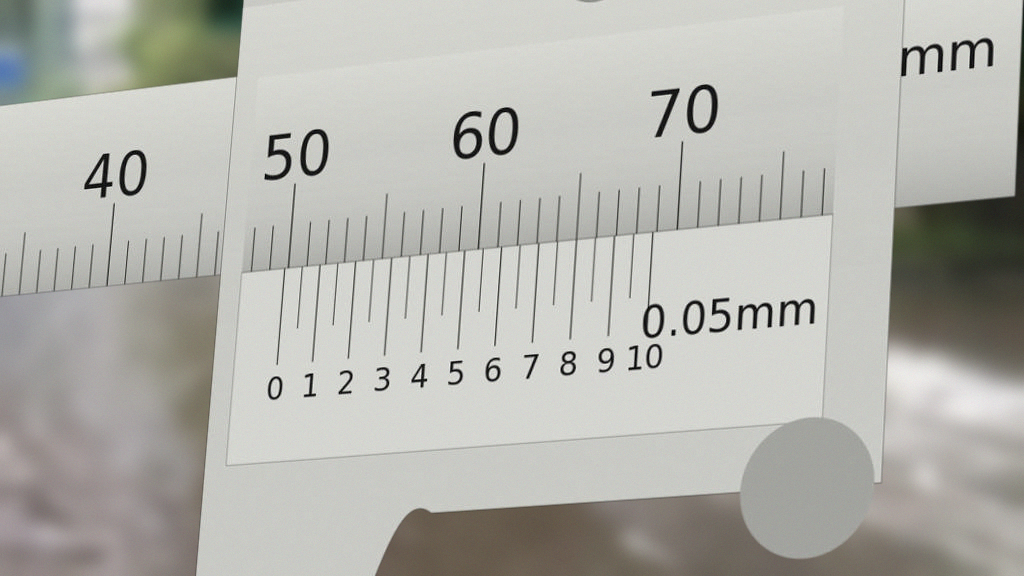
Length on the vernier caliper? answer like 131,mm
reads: 49.8,mm
